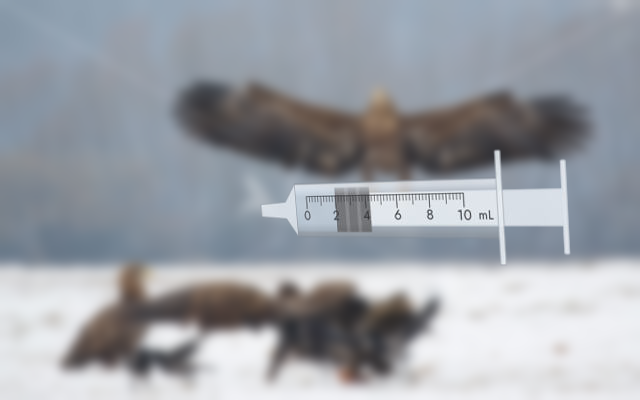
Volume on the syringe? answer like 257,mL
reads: 2,mL
